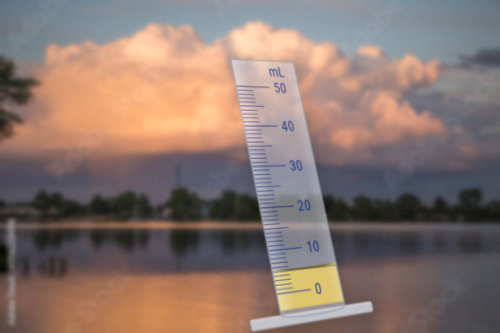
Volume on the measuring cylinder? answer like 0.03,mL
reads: 5,mL
